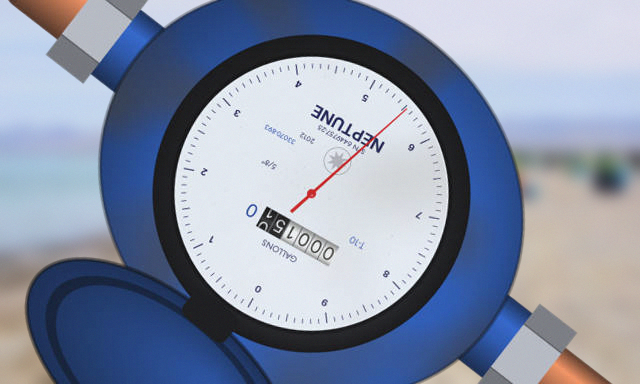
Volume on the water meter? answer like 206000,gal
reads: 1505.5,gal
